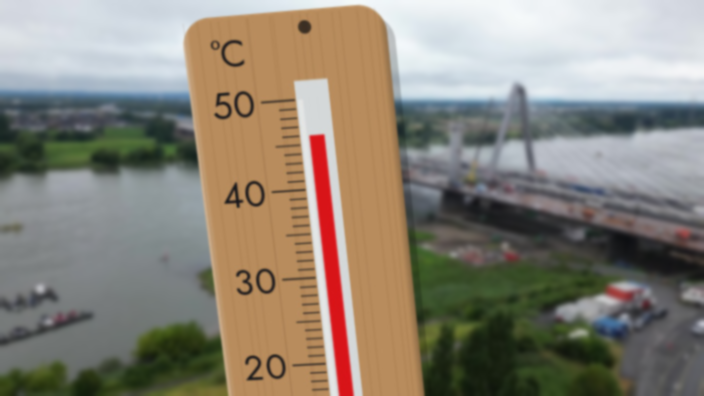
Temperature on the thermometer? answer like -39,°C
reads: 46,°C
